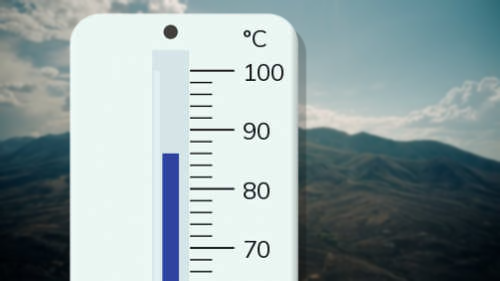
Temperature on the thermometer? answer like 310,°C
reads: 86,°C
